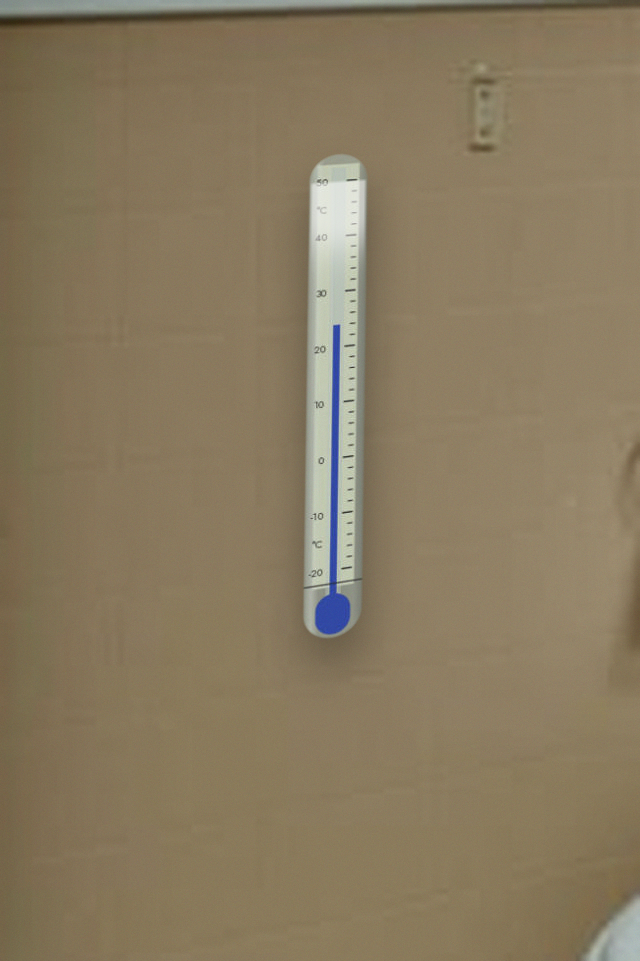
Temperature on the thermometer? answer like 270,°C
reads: 24,°C
